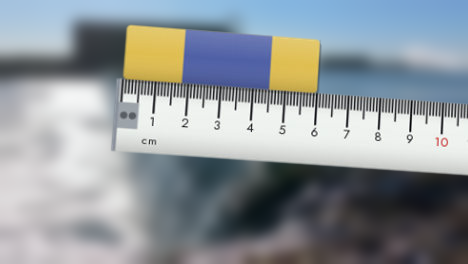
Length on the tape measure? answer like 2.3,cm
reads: 6,cm
